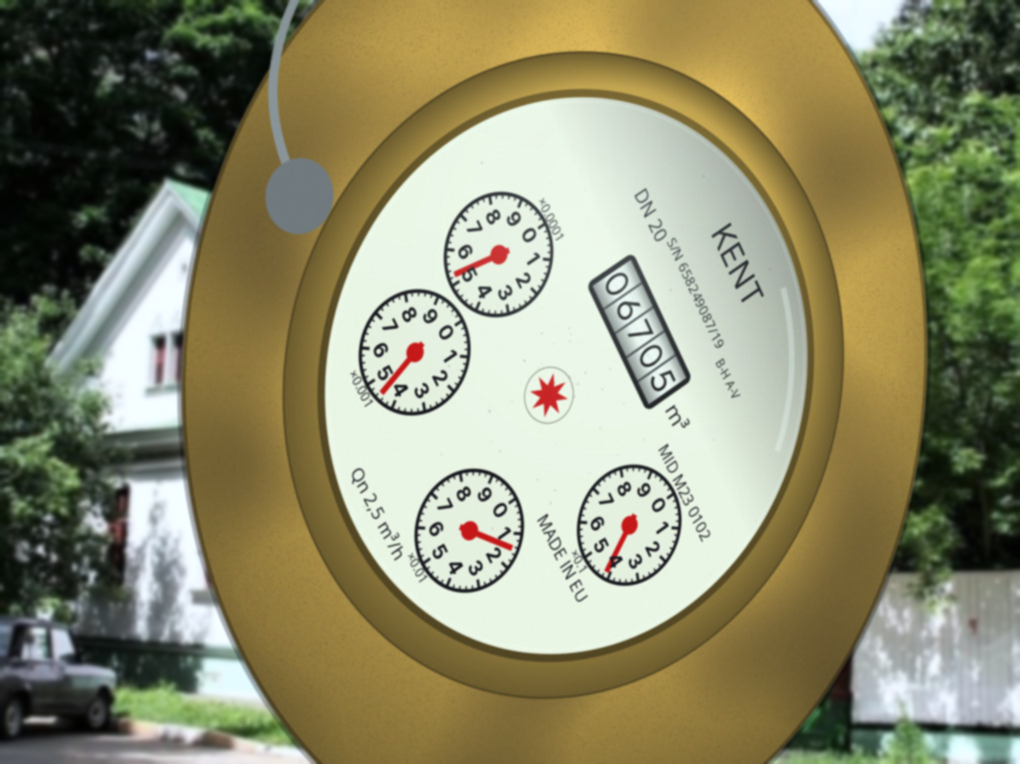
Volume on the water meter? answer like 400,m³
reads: 6705.4145,m³
